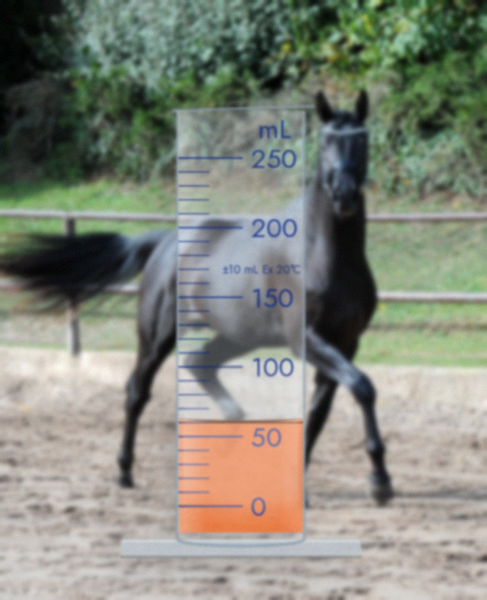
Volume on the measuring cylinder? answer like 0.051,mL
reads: 60,mL
